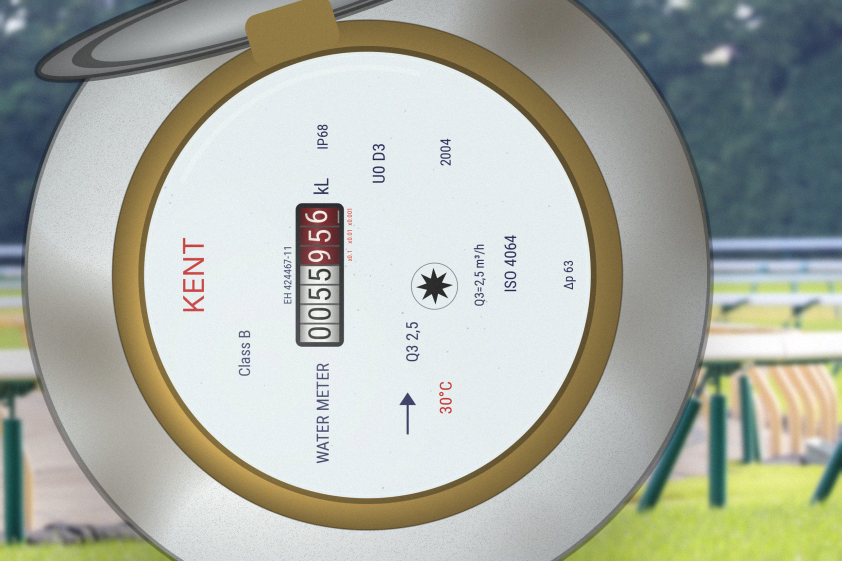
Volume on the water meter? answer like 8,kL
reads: 55.956,kL
